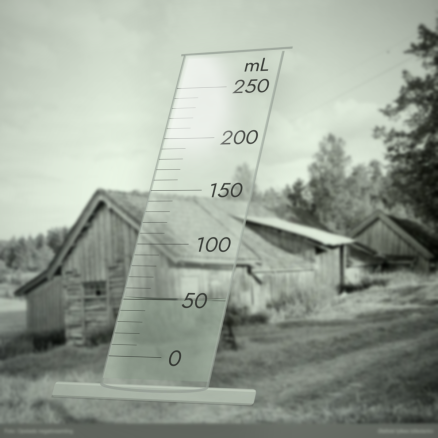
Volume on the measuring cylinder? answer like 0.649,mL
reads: 50,mL
